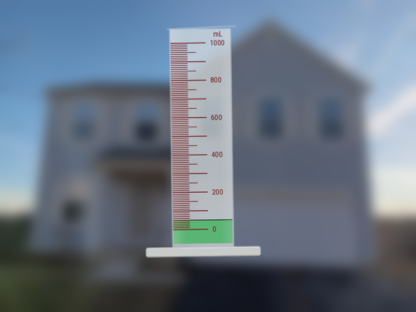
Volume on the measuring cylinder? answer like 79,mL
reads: 50,mL
